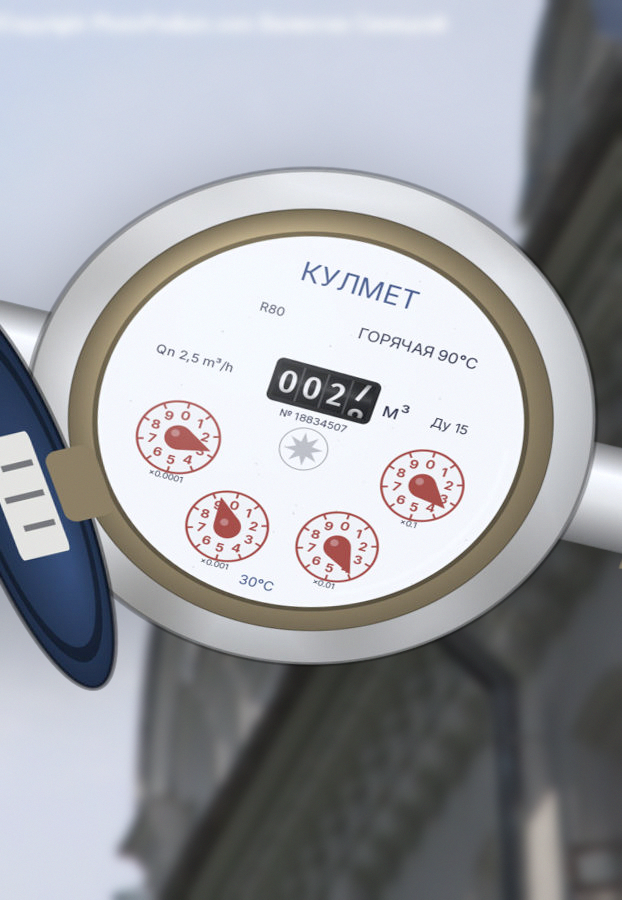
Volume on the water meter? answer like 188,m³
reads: 27.3392,m³
